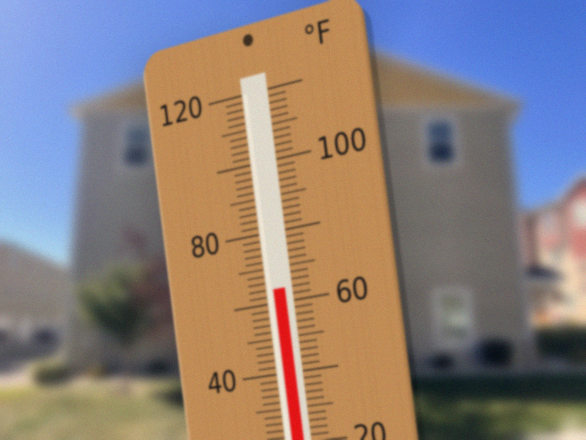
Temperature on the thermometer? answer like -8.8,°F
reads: 64,°F
